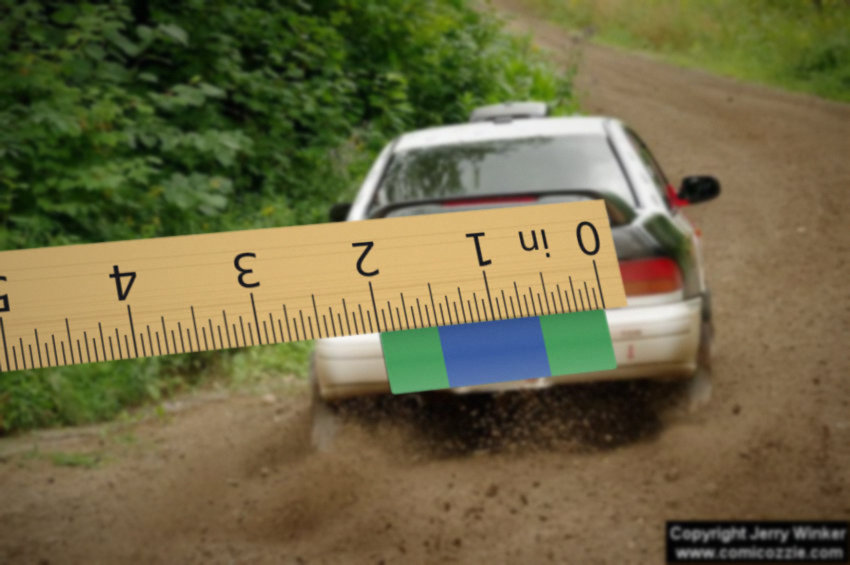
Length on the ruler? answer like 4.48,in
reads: 2,in
